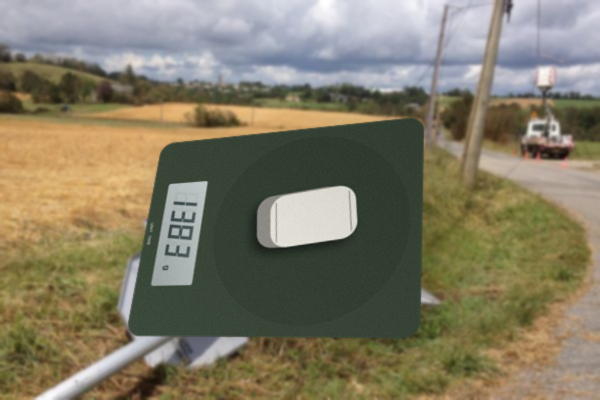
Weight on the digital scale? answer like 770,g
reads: 1383,g
